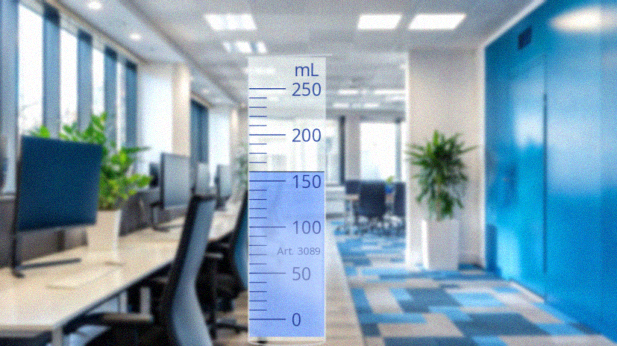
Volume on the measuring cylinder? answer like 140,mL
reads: 160,mL
